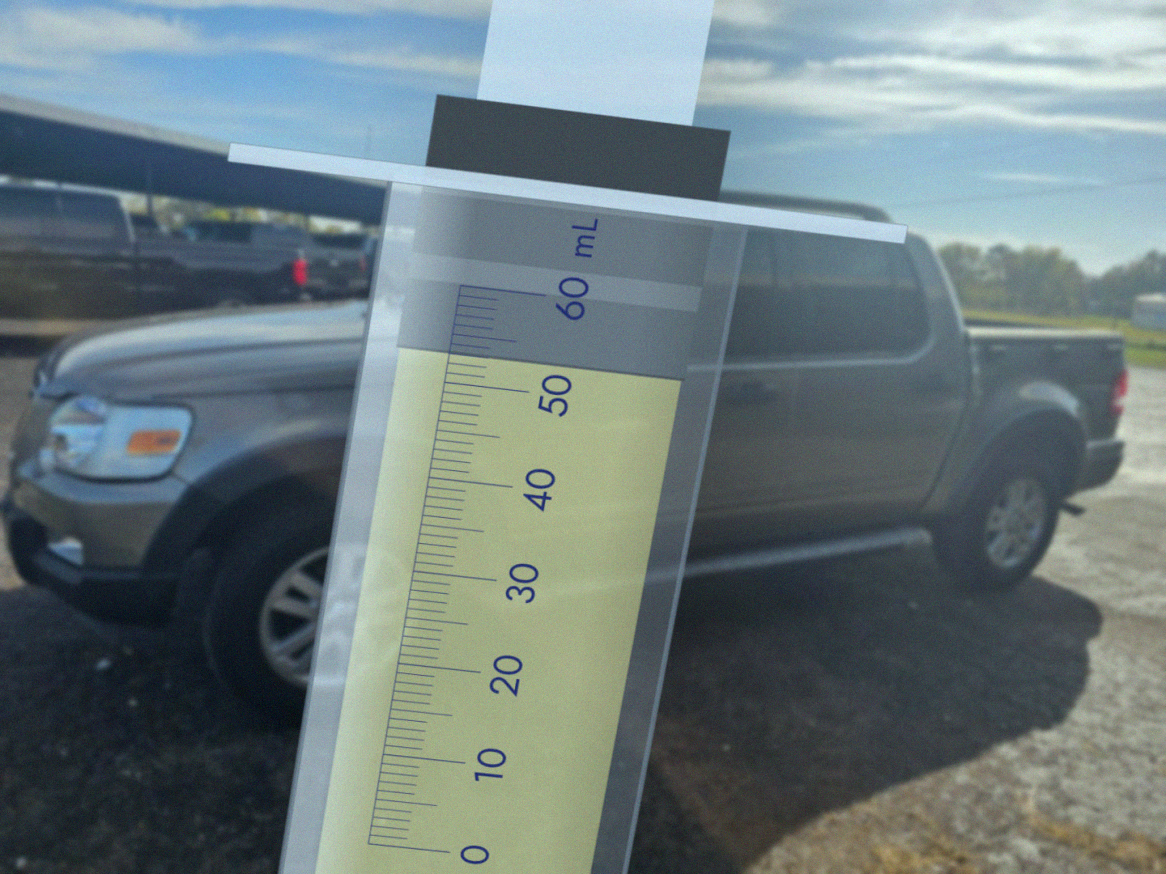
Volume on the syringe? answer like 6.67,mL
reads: 53,mL
